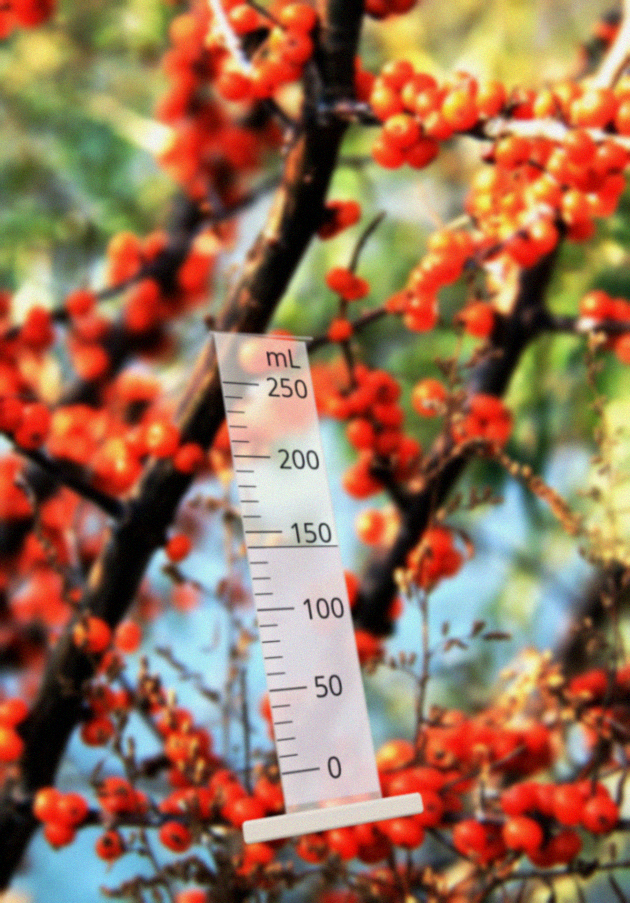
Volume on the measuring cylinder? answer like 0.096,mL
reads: 140,mL
